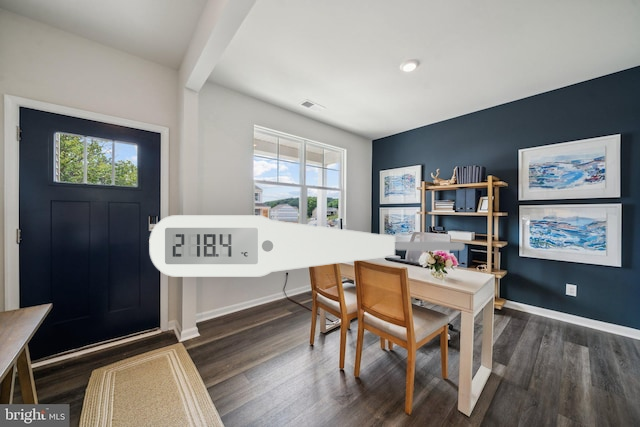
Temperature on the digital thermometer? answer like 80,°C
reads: 218.4,°C
